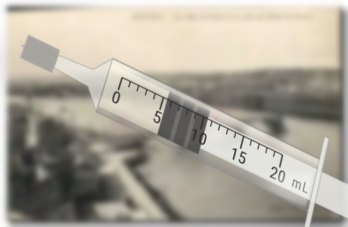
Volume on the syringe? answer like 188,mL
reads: 5.5,mL
